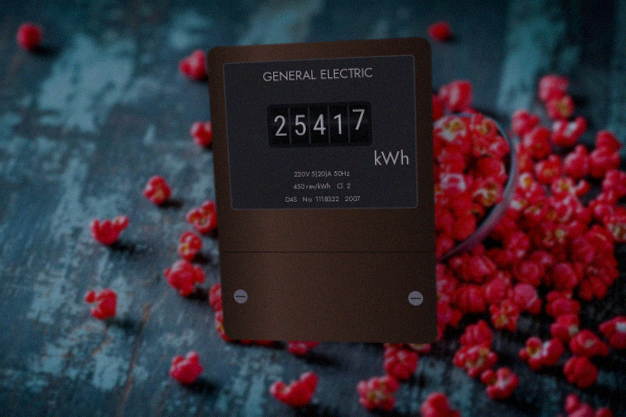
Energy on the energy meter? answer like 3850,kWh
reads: 25417,kWh
